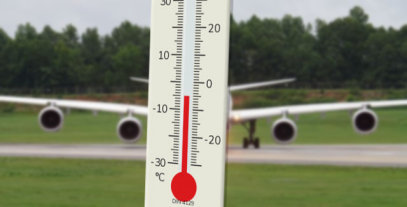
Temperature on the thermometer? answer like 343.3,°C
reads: -5,°C
